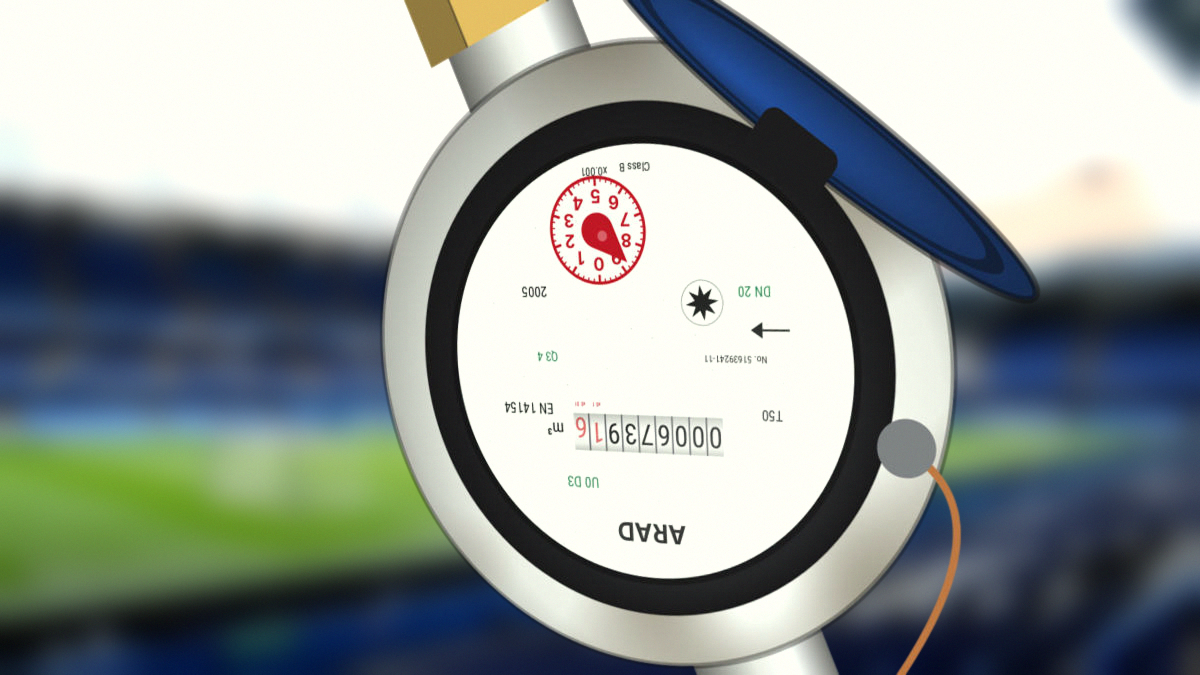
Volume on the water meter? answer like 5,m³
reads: 6739.158,m³
